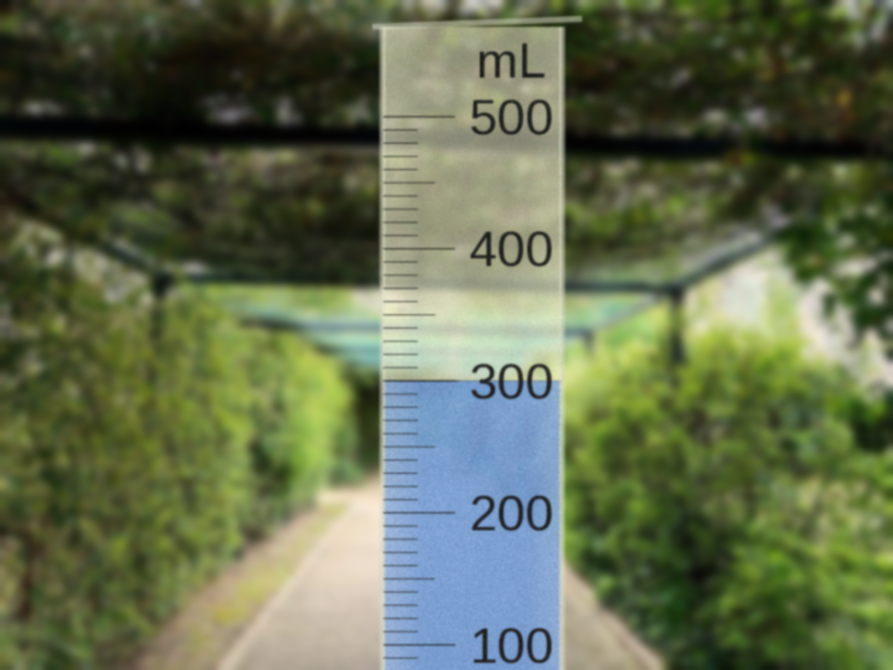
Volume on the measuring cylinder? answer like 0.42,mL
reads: 300,mL
